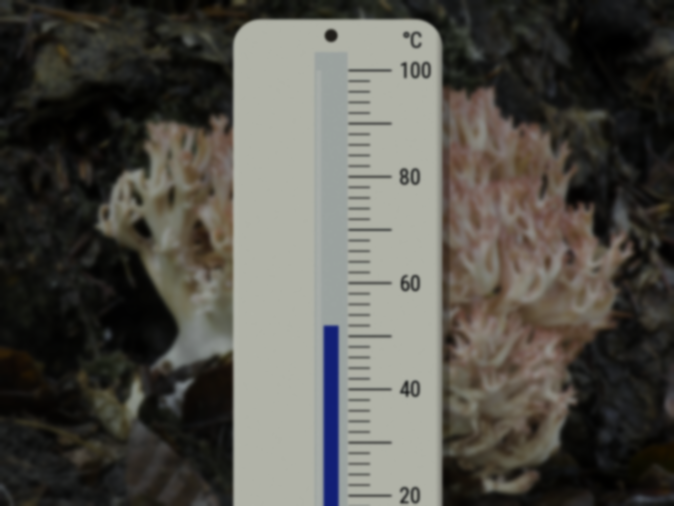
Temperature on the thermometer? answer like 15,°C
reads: 52,°C
